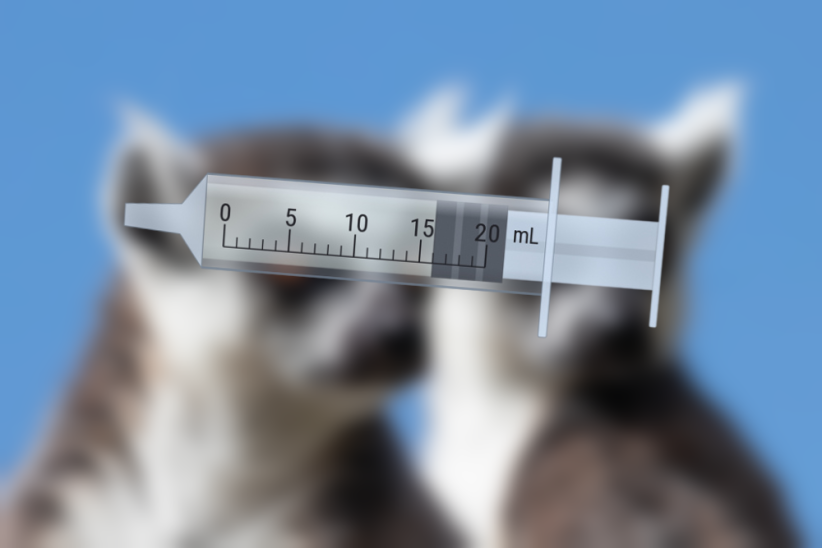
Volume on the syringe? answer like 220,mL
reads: 16,mL
